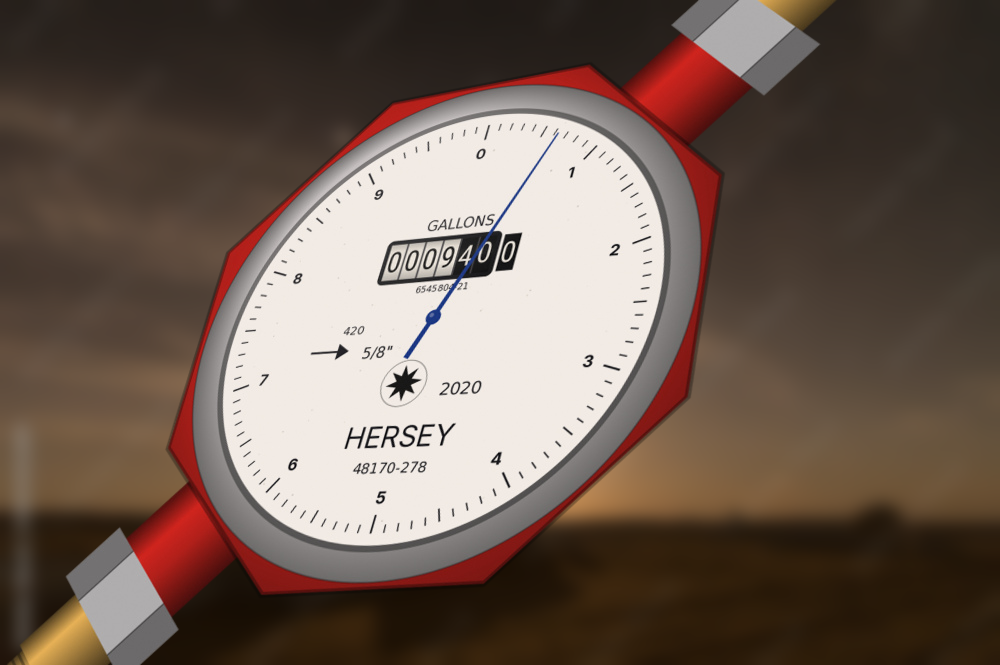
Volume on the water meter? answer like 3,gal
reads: 9400.6,gal
